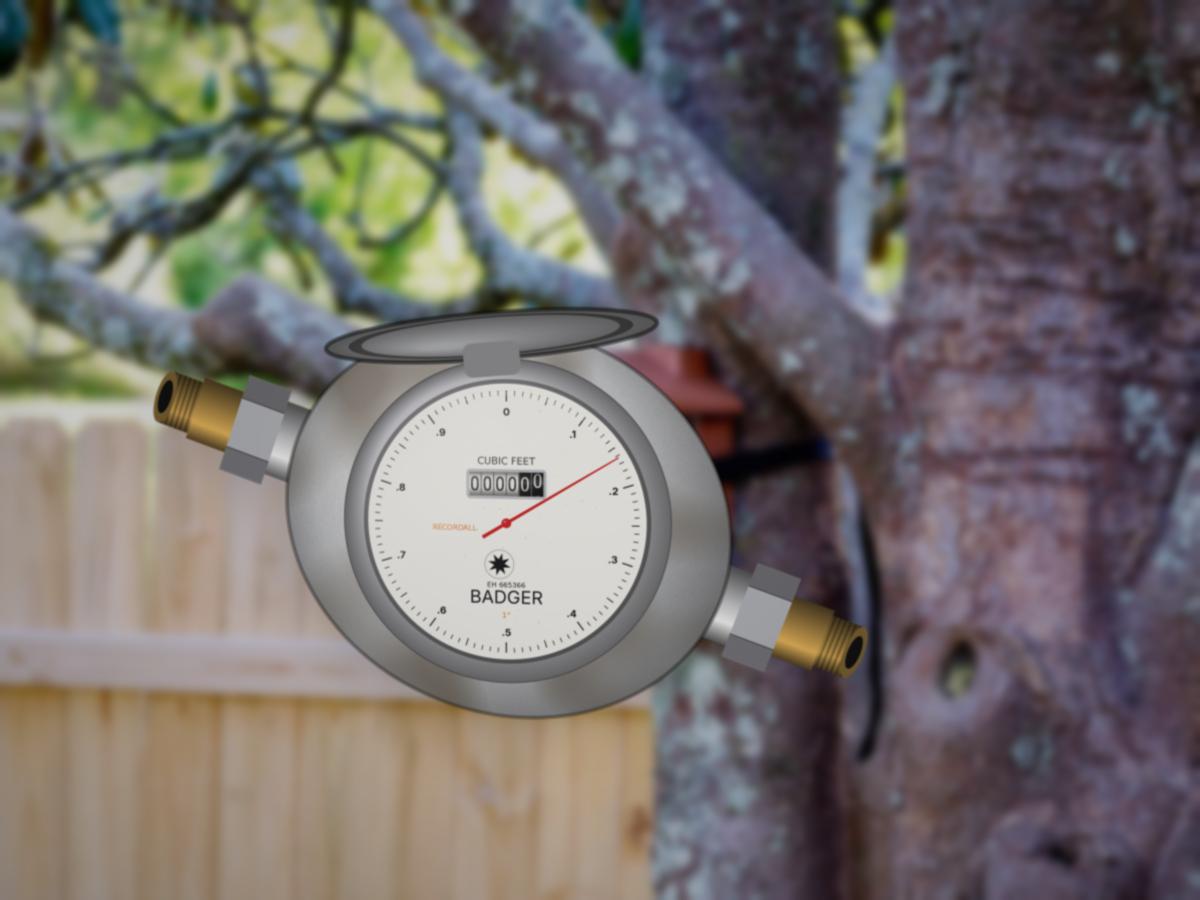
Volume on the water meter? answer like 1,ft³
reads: 0.16,ft³
